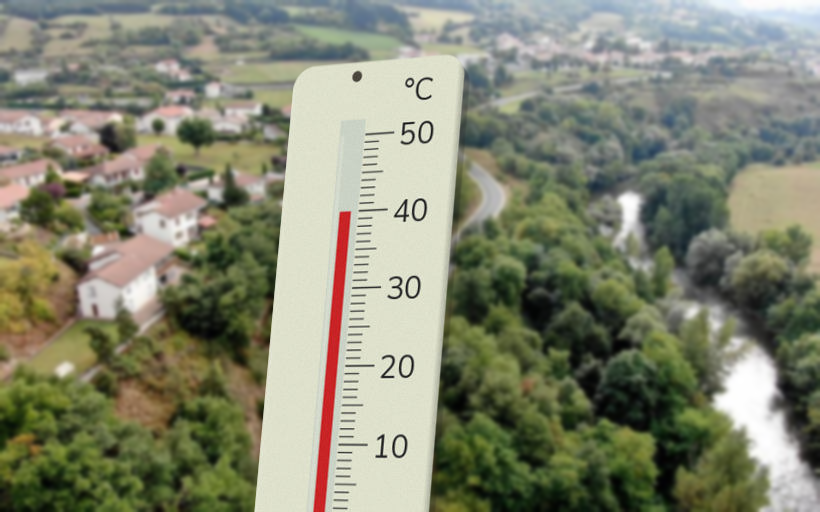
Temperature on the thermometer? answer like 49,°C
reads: 40,°C
